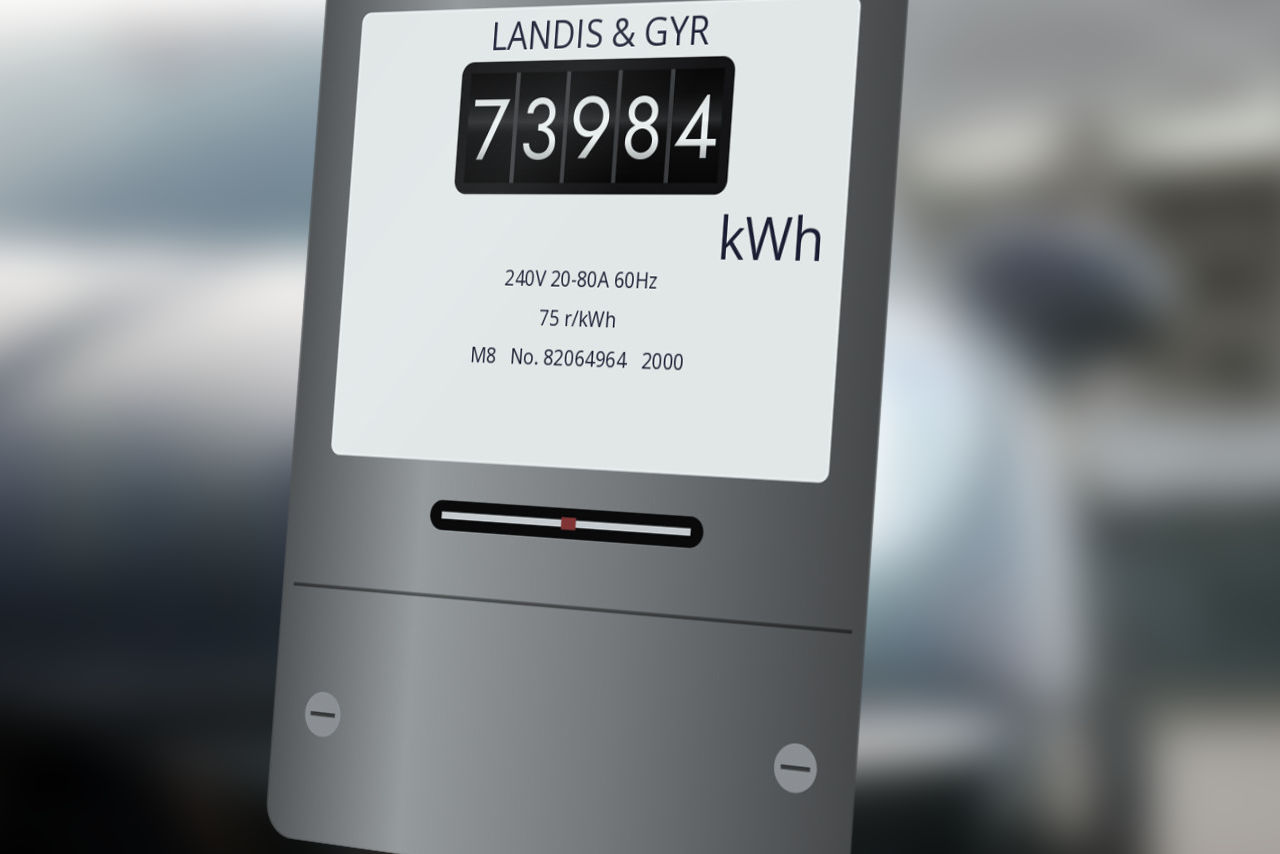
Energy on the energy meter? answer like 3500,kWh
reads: 73984,kWh
